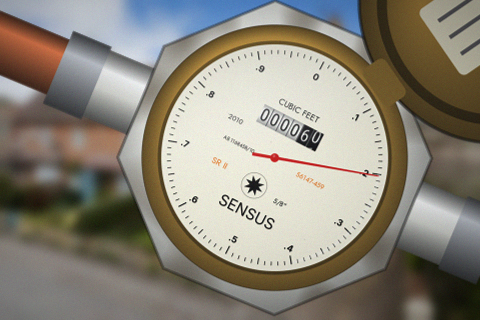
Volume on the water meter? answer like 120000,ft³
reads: 60.20,ft³
